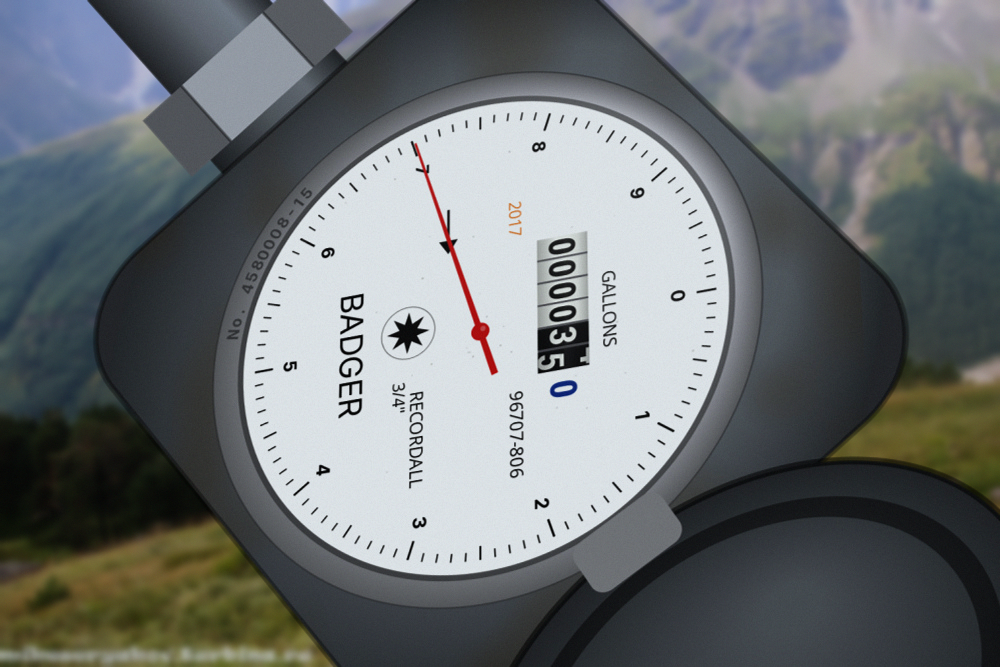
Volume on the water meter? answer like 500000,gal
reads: 347.0,gal
